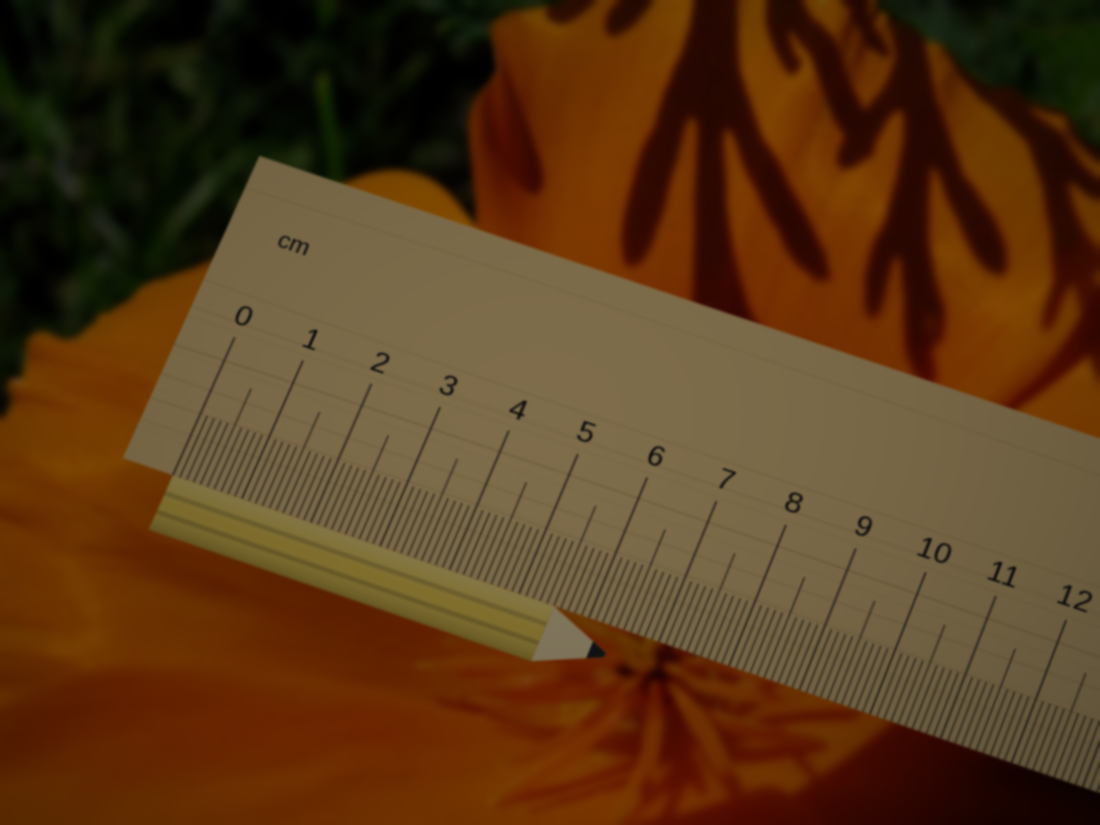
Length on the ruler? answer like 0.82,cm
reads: 6.4,cm
